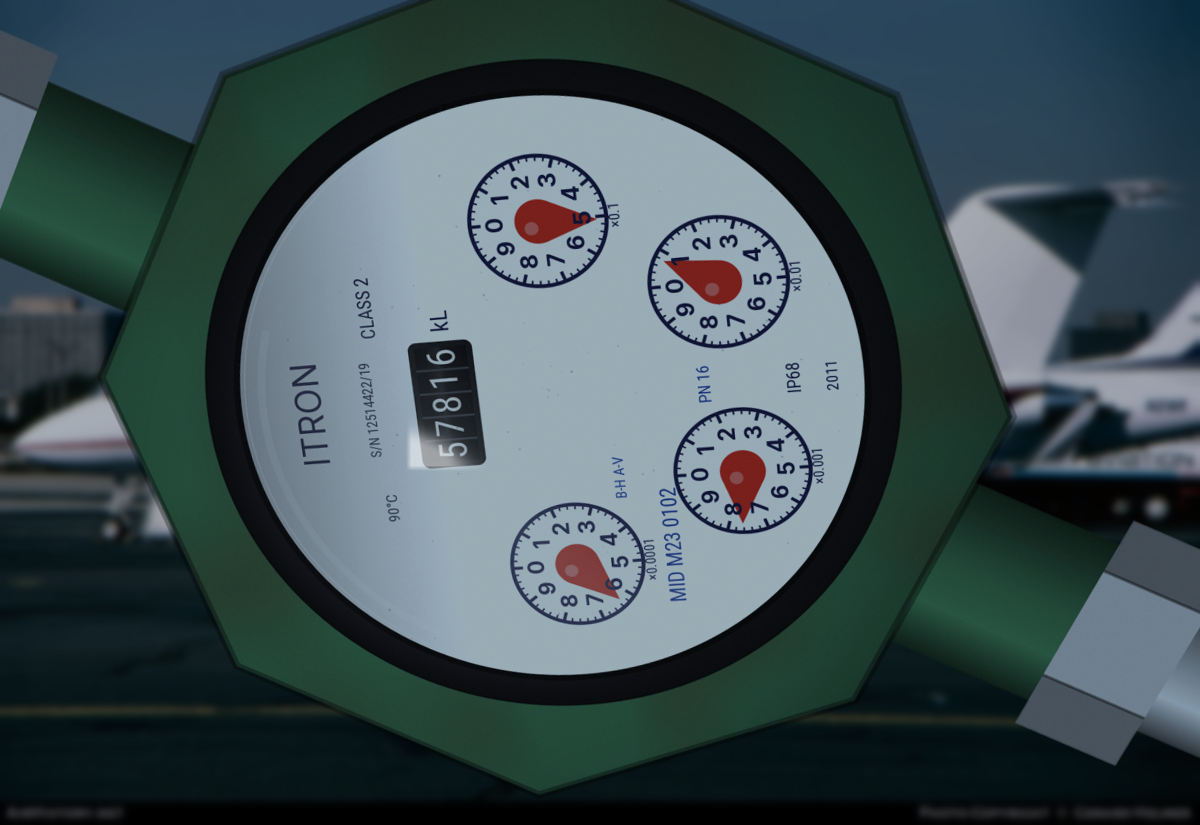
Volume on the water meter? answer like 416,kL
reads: 57816.5076,kL
